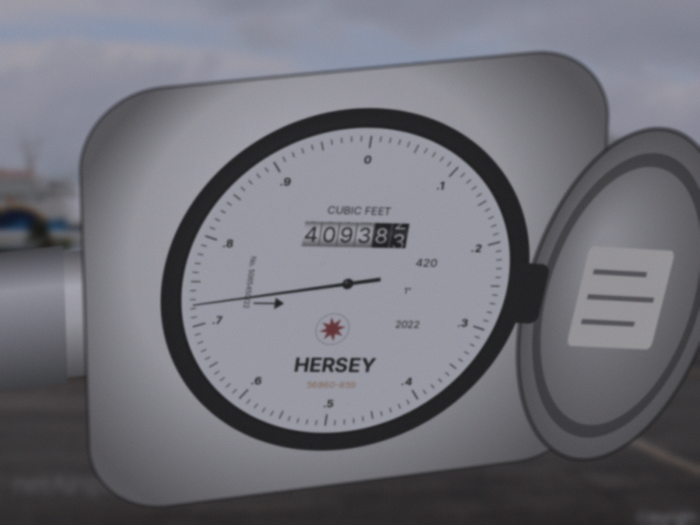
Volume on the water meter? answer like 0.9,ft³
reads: 409382.72,ft³
